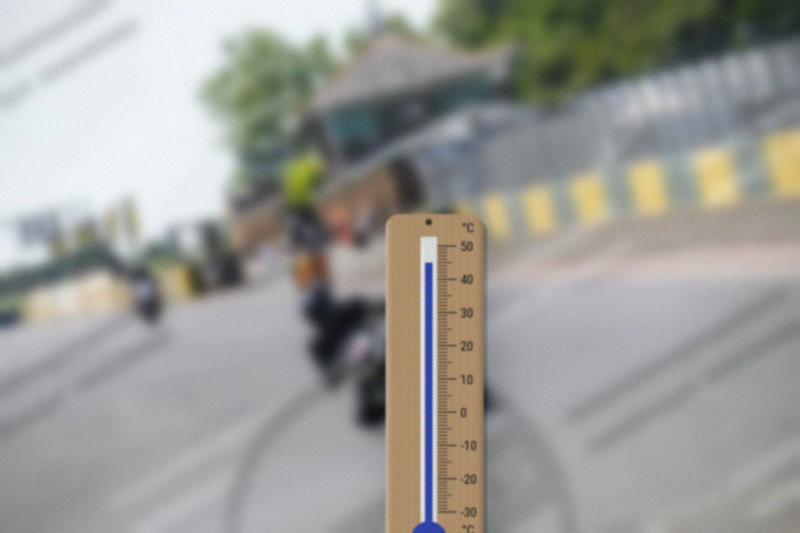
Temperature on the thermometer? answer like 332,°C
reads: 45,°C
